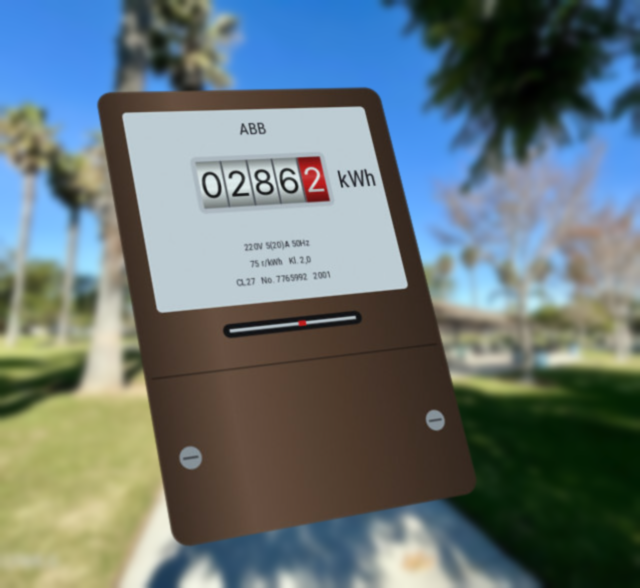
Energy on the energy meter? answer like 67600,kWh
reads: 286.2,kWh
